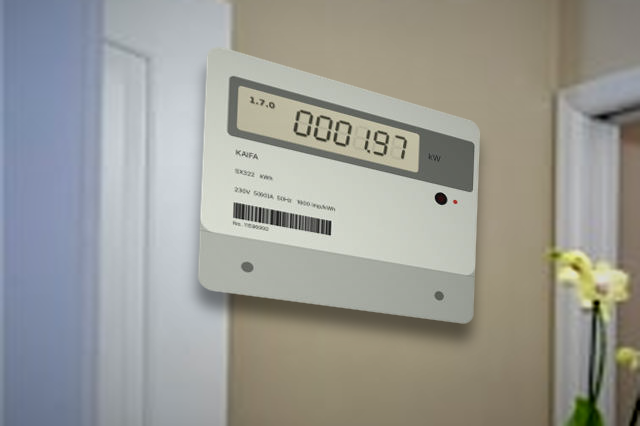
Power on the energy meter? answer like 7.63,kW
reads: 1.97,kW
